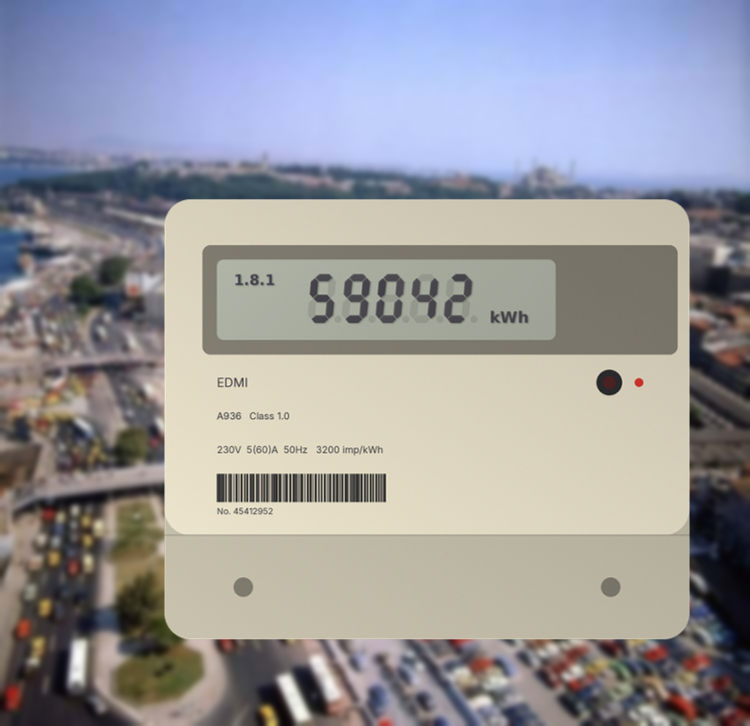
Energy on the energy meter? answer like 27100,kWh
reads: 59042,kWh
